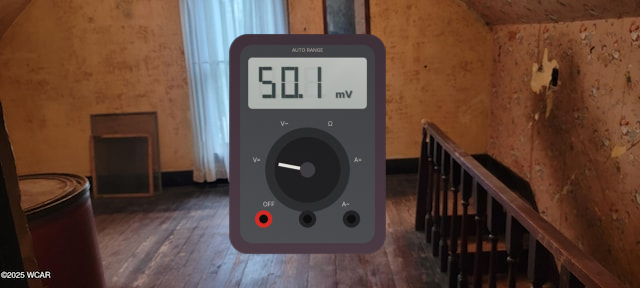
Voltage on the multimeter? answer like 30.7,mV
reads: 50.1,mV
